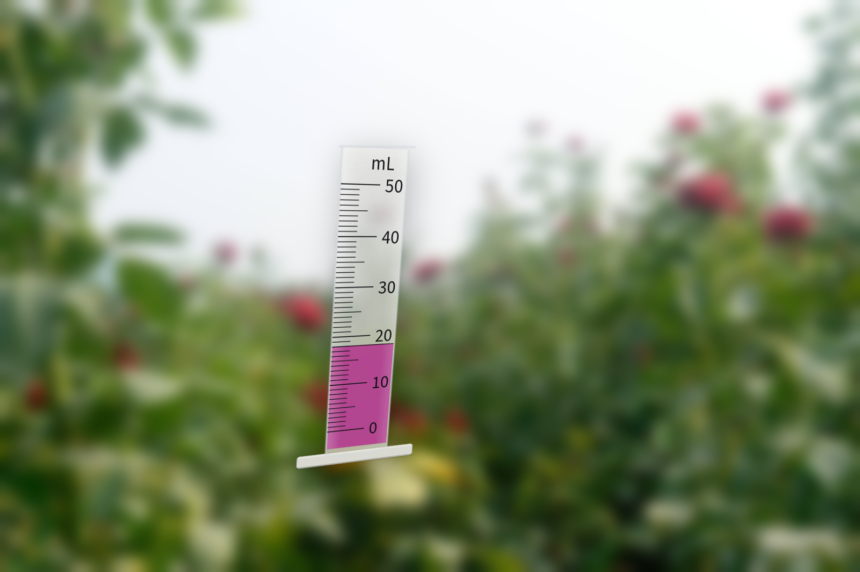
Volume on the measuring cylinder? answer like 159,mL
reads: 18,mL
